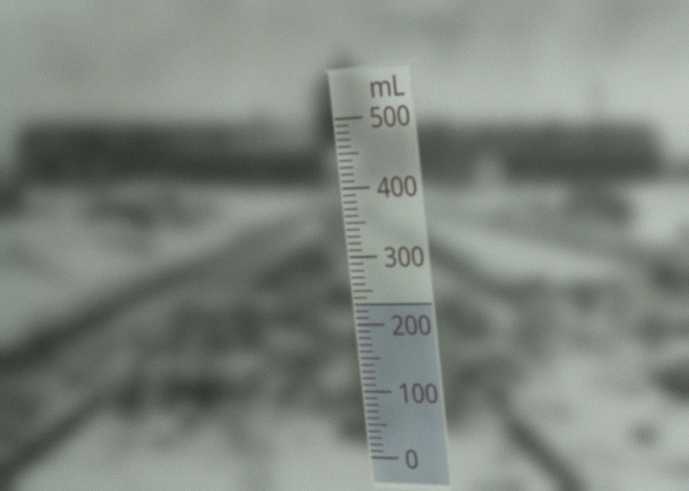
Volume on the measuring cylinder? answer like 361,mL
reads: 230,mL
